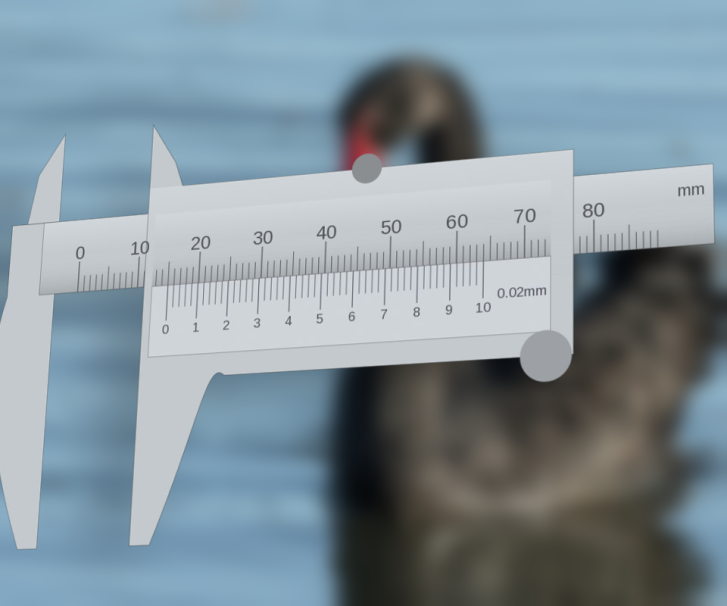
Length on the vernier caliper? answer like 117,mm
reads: 15.0,mm
